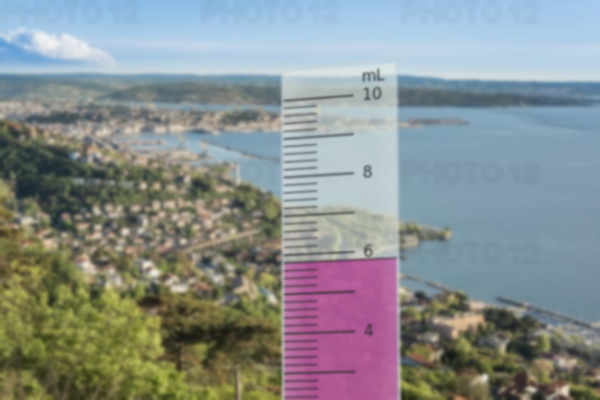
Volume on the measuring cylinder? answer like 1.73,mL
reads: 5.8,mL
